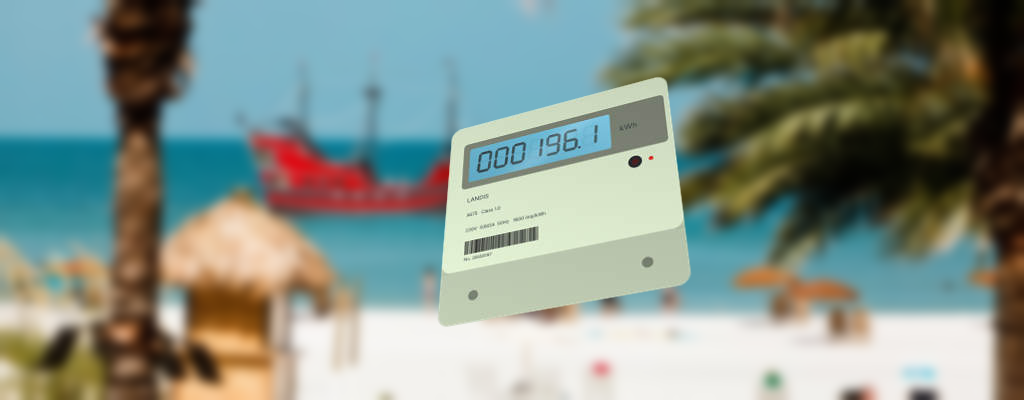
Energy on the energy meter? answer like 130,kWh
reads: 196.1,kWh
